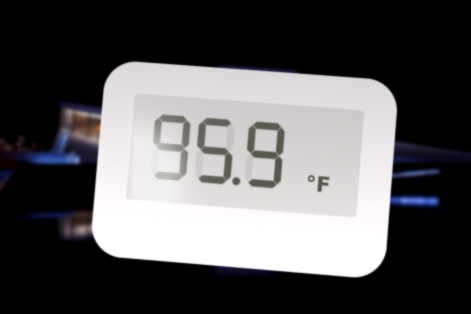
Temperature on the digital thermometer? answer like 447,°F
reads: 95.9,°F
